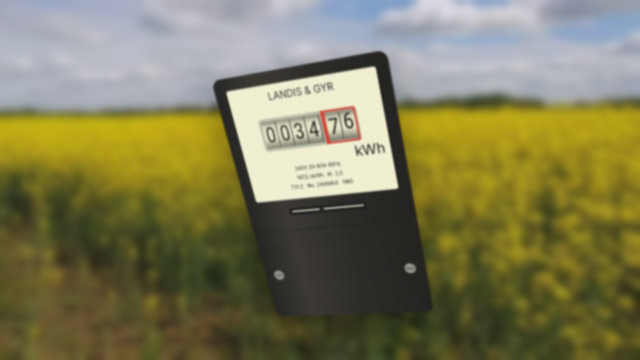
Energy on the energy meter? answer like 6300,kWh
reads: 34.76,kWh
